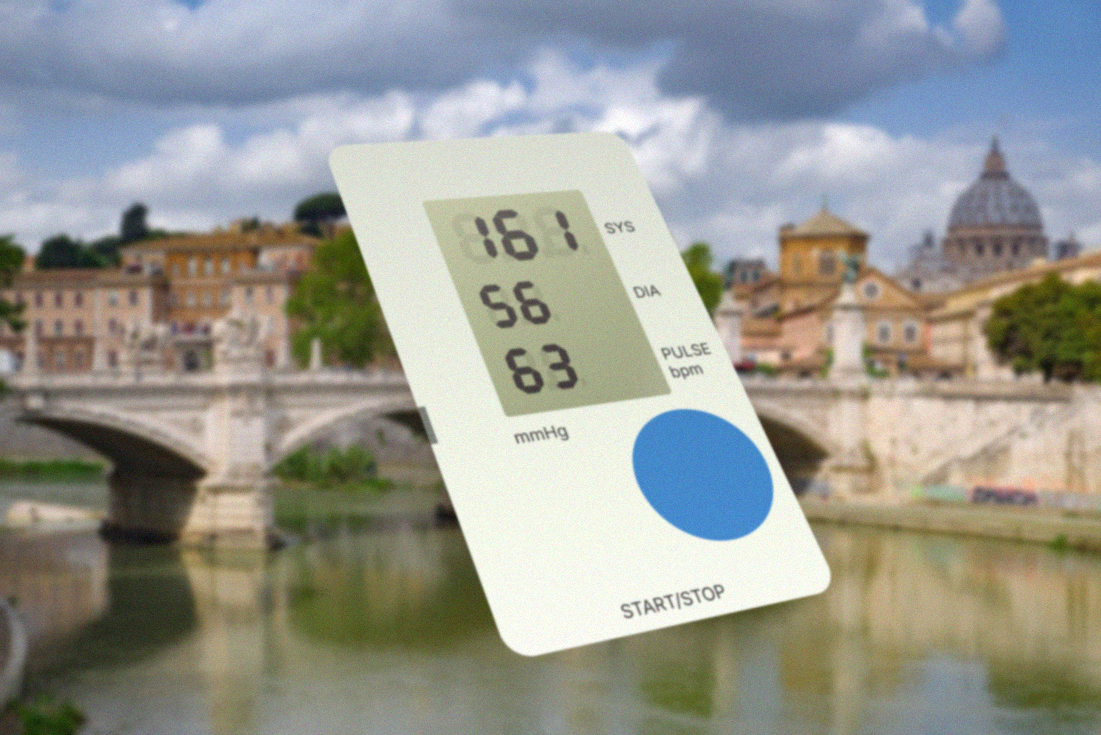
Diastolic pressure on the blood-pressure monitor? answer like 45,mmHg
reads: 56,mmHg
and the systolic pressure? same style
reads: 161,mmHg
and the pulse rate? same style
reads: 63,bpm
